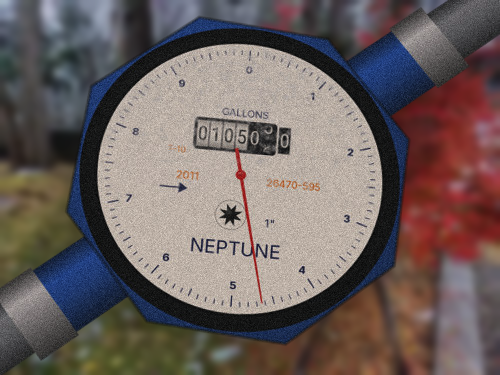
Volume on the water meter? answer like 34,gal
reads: 105054.6,gal
